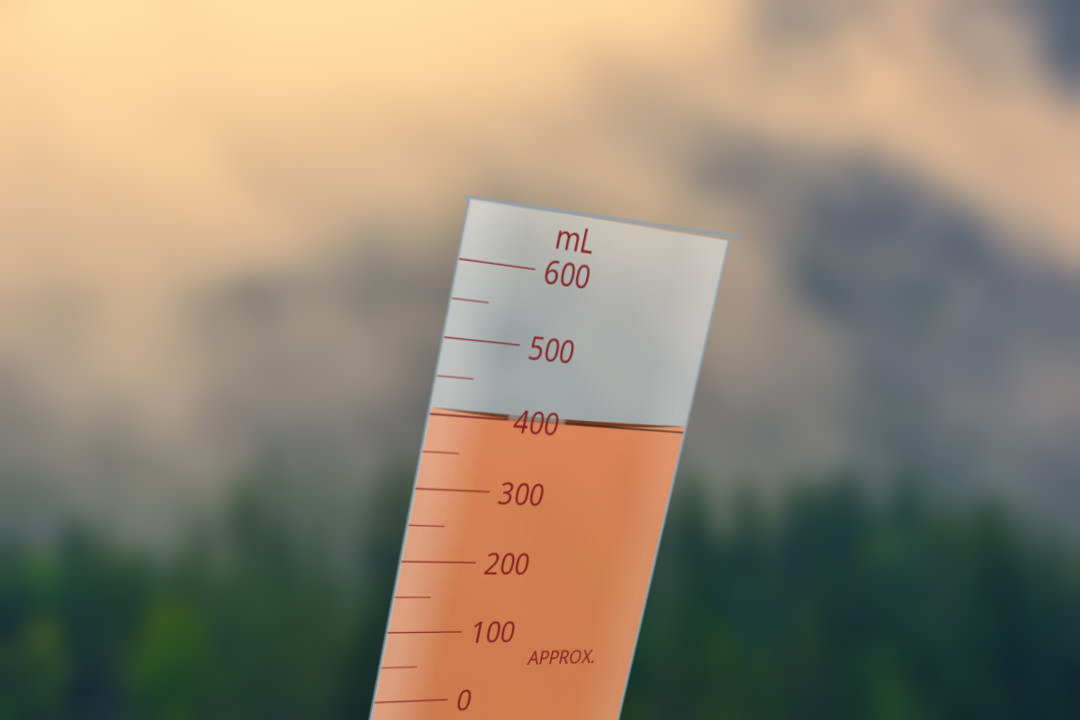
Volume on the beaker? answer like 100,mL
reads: 400,mL
